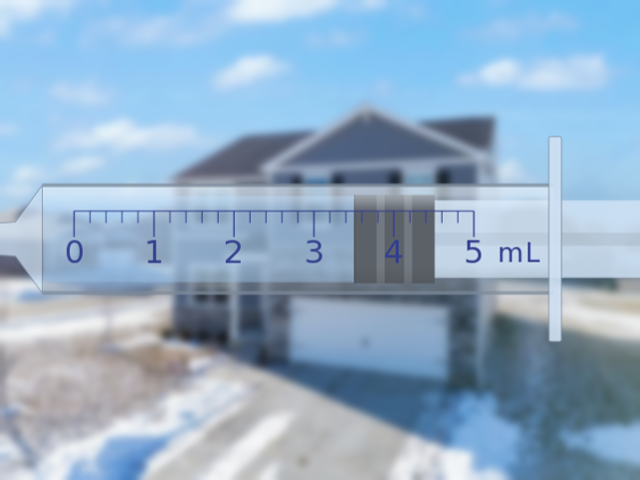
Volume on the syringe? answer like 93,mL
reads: 3.5,mL
